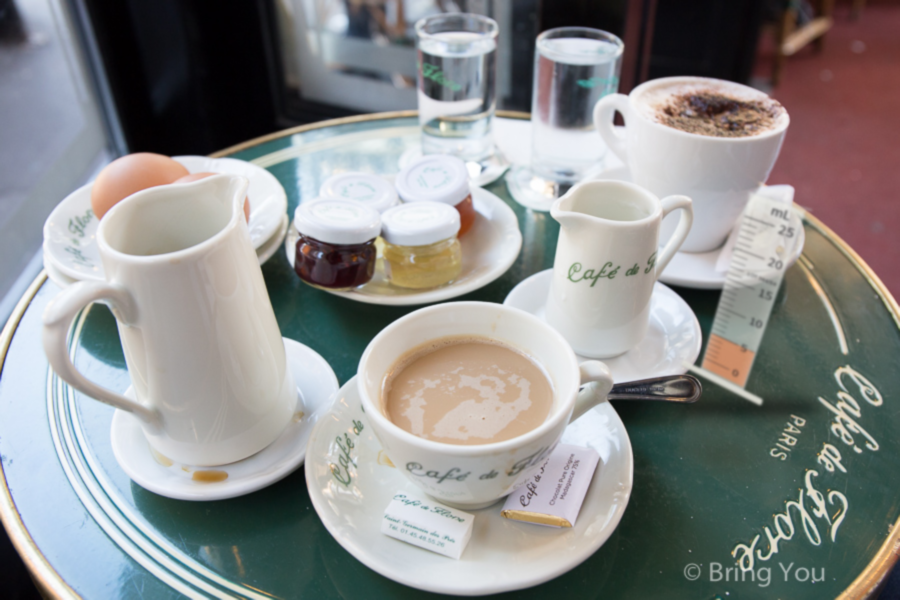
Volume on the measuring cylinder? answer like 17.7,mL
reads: 5,mL
